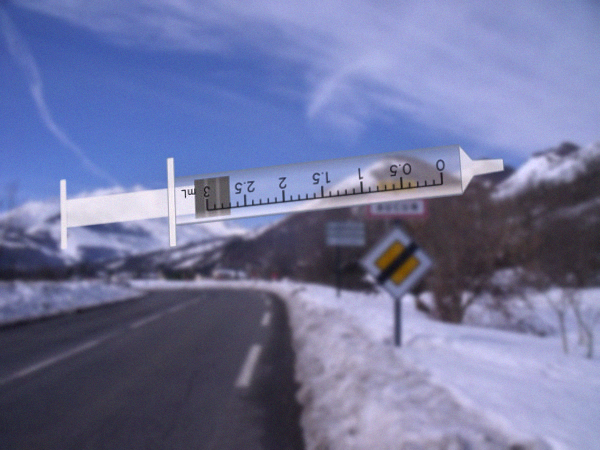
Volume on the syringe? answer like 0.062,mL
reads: 2.7,mL
